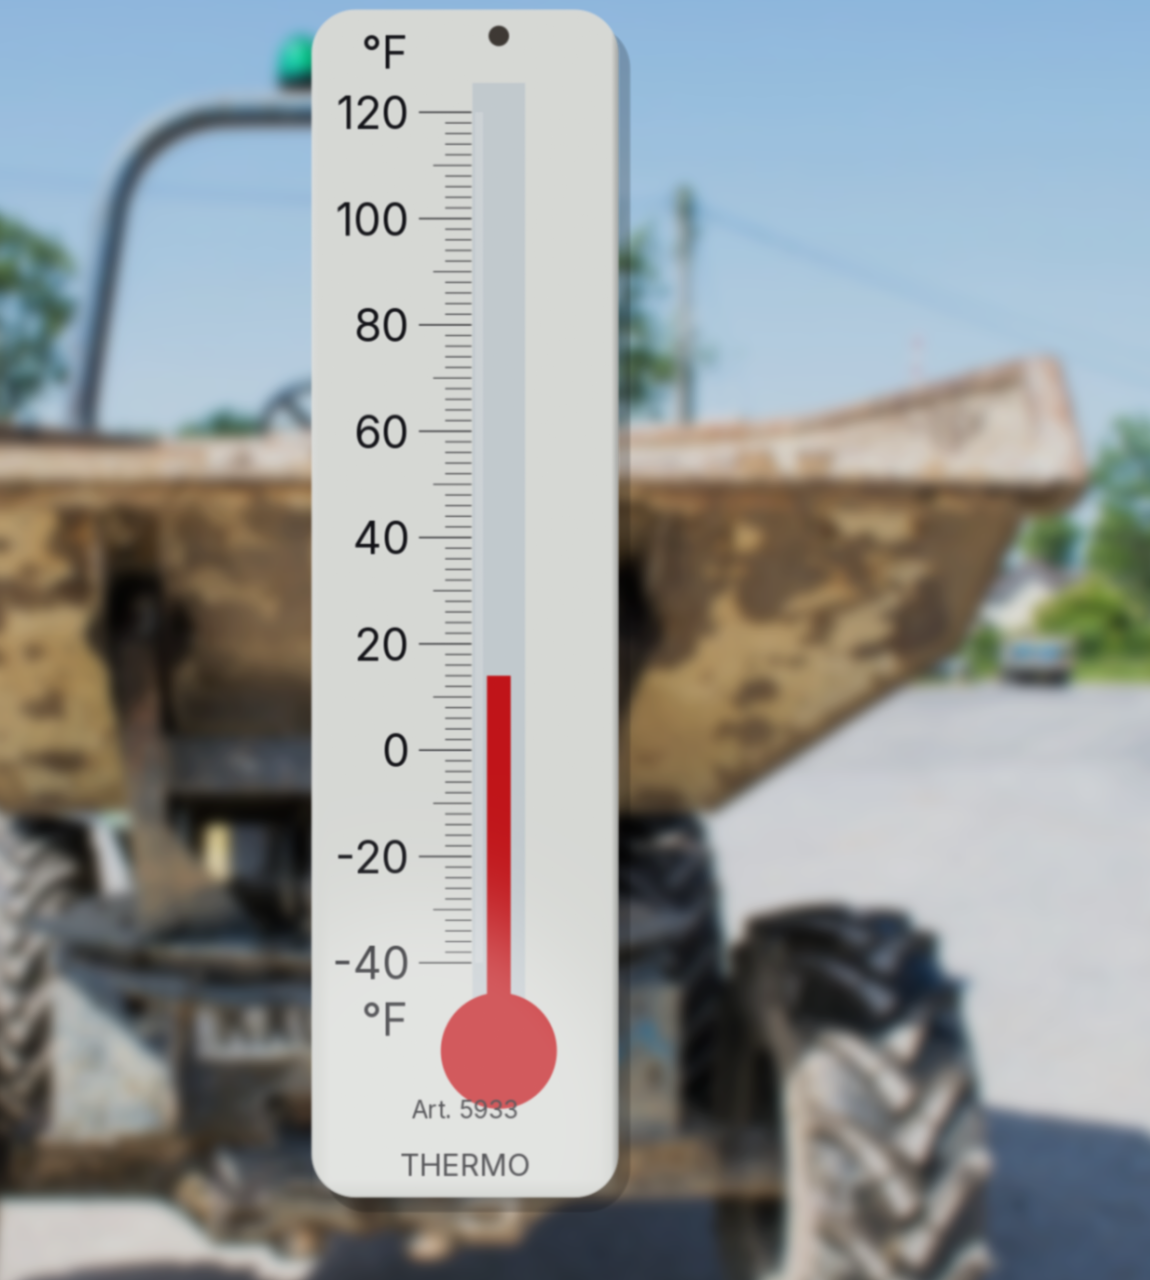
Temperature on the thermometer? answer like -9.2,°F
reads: 14,°F
